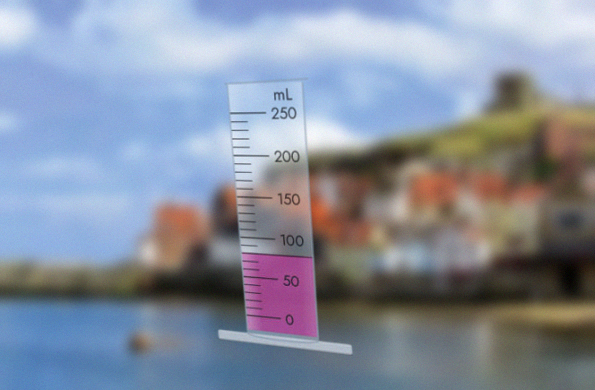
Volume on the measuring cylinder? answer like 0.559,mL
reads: 80,mL
